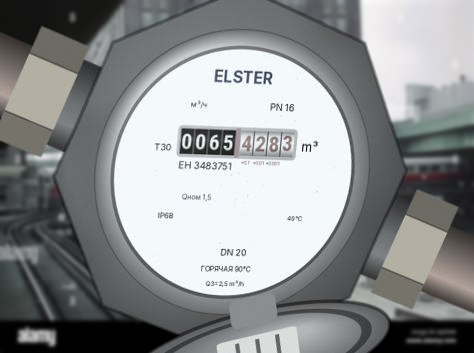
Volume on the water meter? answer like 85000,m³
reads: 65.4283,m³
